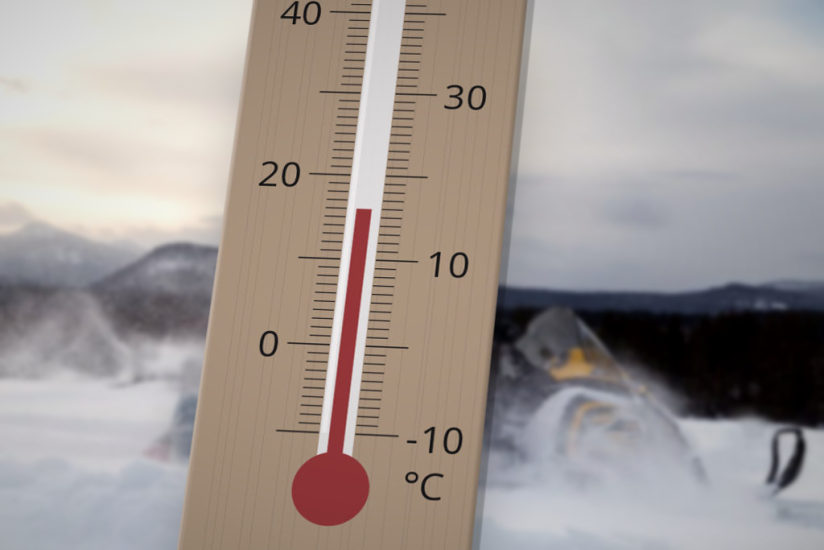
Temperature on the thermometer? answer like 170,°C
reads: 16,°C
